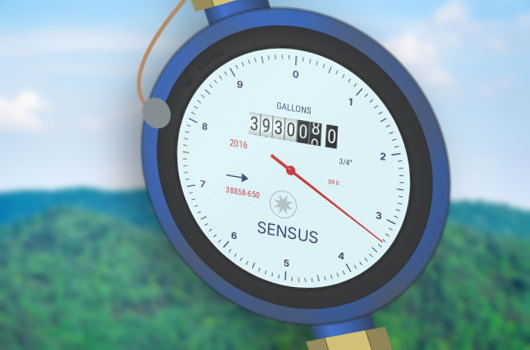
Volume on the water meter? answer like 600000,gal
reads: 3930083.3,gal
